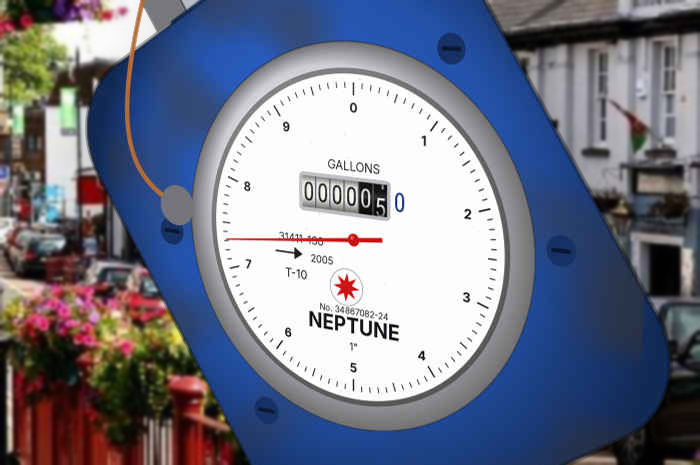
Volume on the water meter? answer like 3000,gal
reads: 47.3,gal
